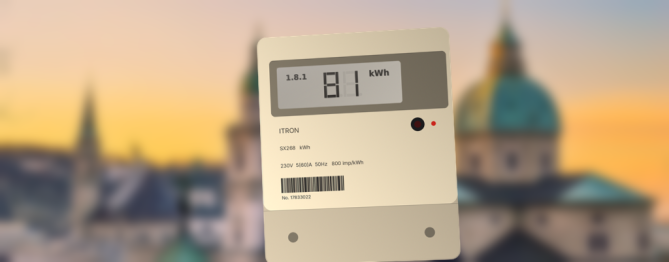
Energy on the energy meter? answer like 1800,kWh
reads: 81,kWh
